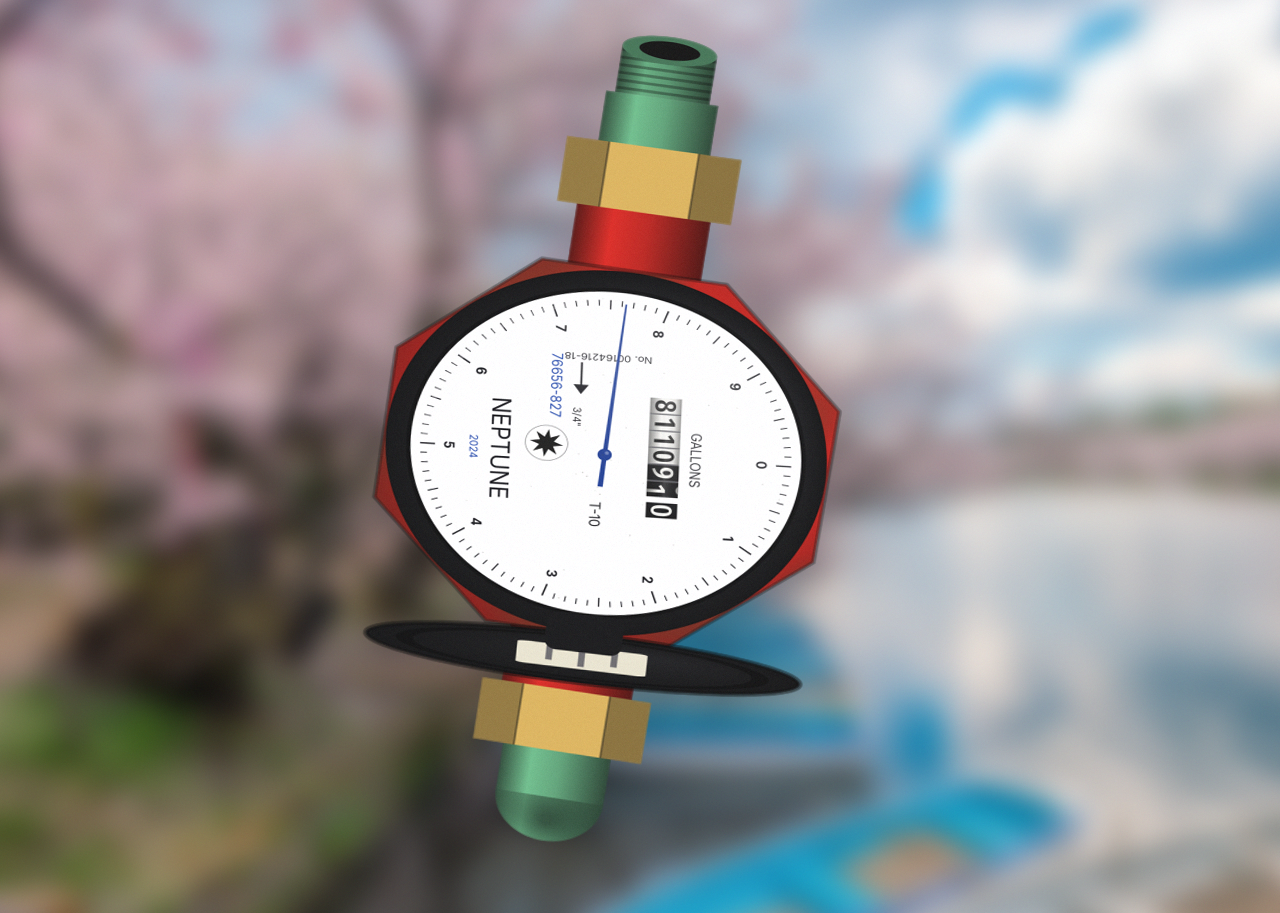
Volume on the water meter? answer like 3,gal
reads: 8110907.6,gal
